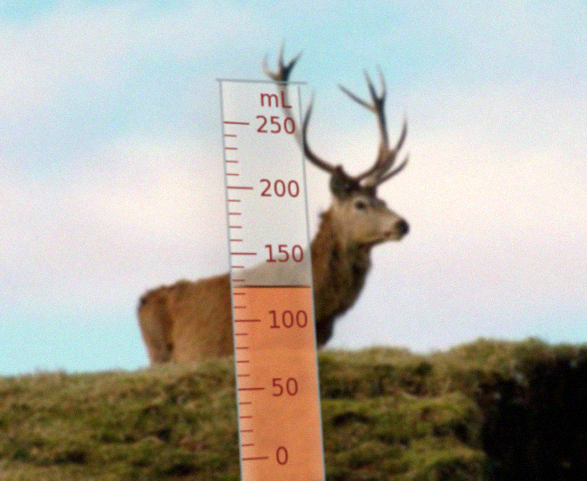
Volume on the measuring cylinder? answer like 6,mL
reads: 125,mL
